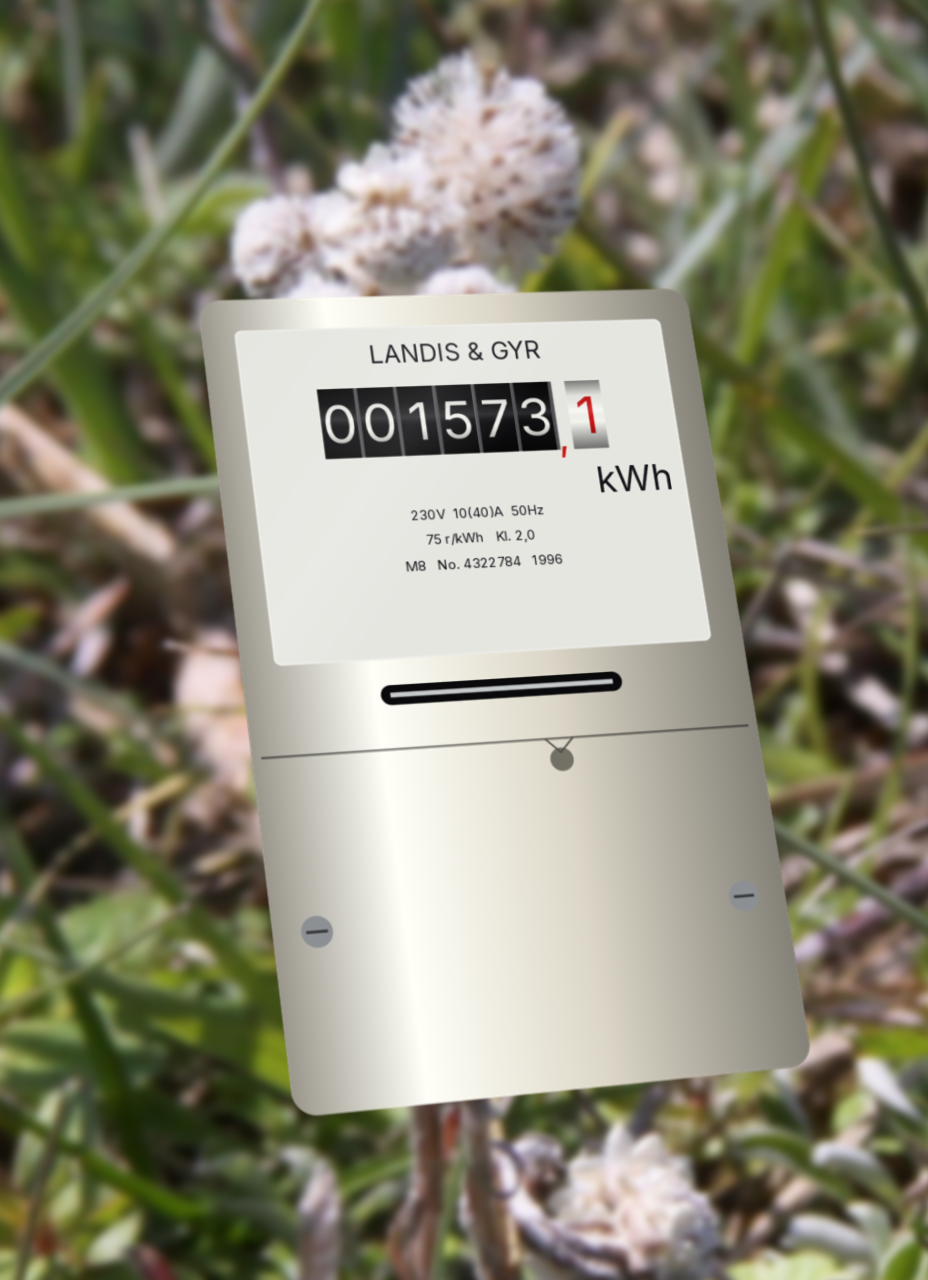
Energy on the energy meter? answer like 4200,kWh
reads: 1573.1,kWh
